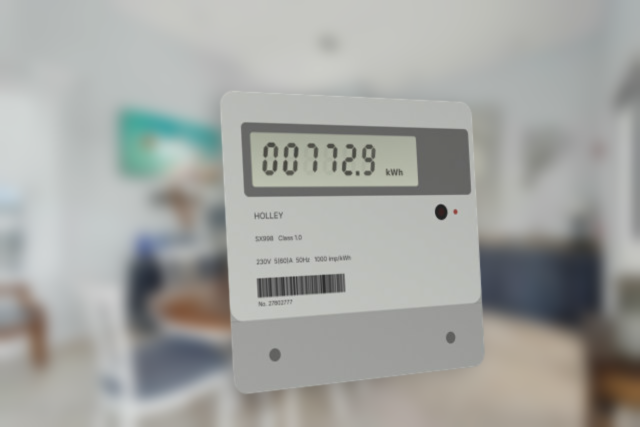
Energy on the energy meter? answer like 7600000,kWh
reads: 772.9,kWh
